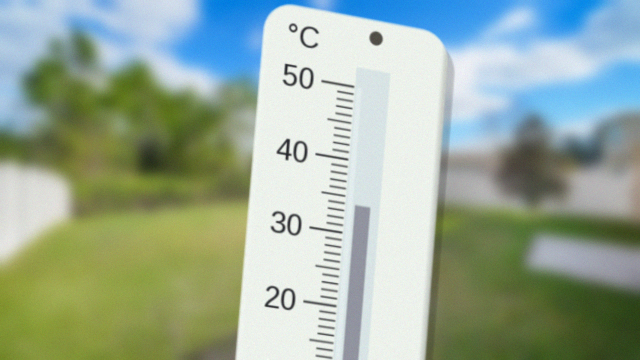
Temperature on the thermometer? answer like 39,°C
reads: 34,°C
